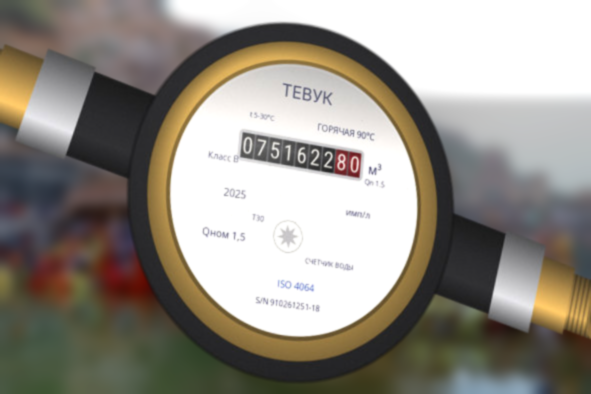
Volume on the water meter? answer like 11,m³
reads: 751622.80,m³
